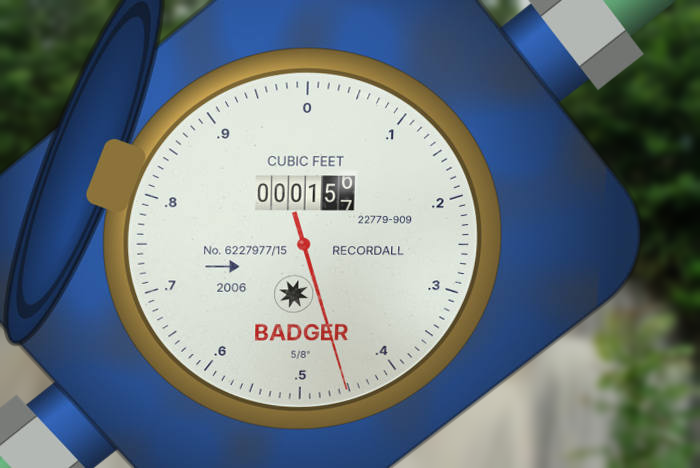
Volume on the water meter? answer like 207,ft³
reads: 156.45,ft³
